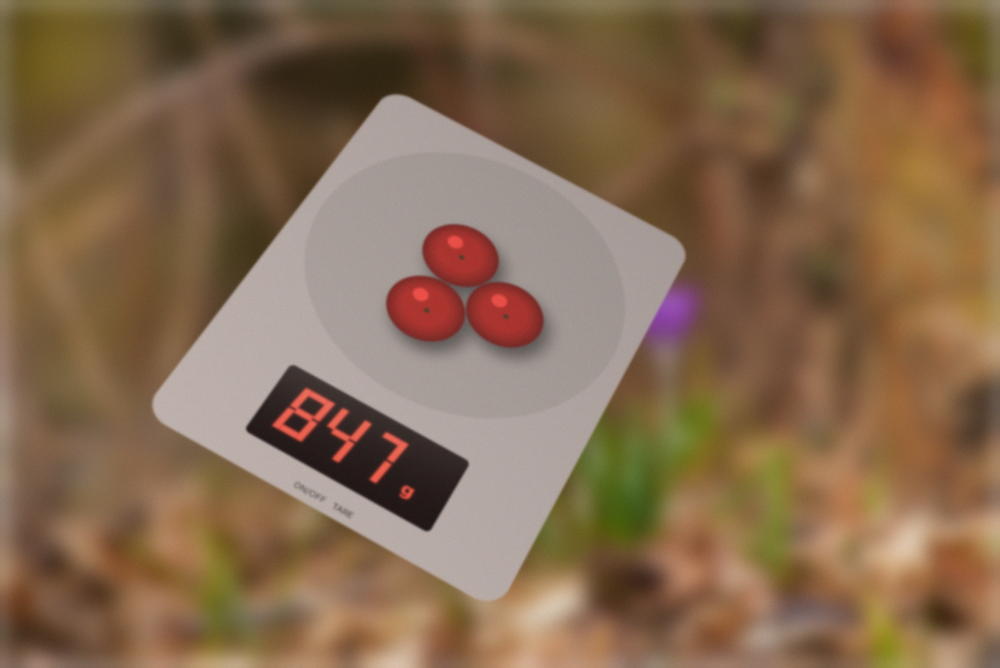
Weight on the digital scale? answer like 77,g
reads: 847,g
